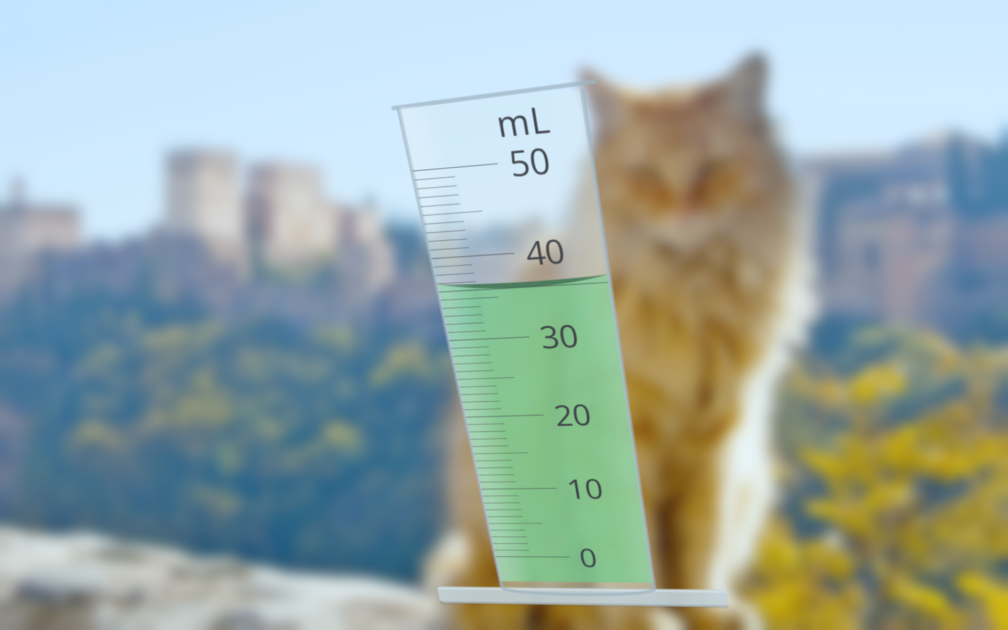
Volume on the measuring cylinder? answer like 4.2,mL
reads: 36,mL
